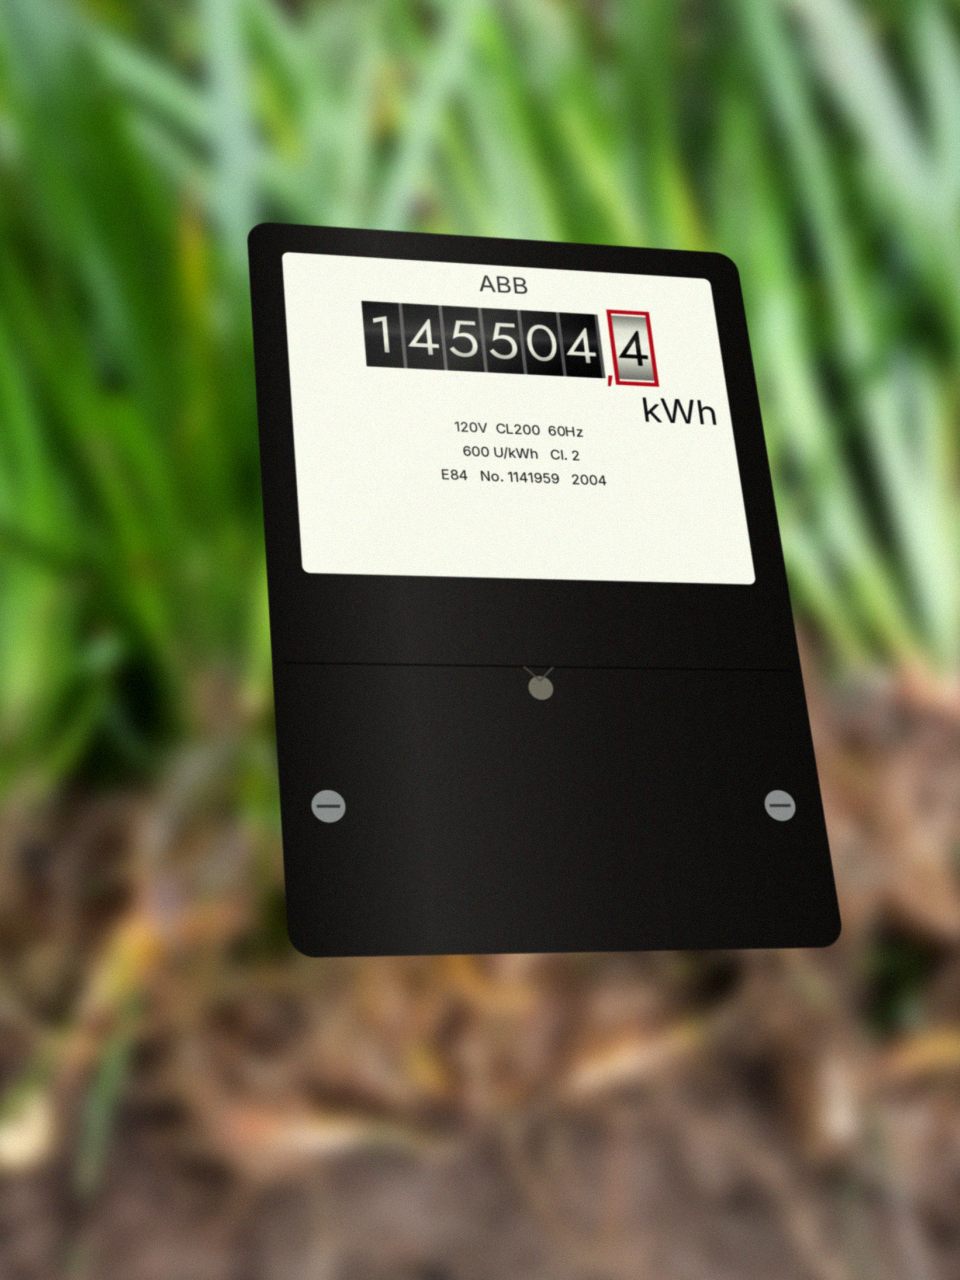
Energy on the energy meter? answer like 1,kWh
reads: 145504.4,kWh
